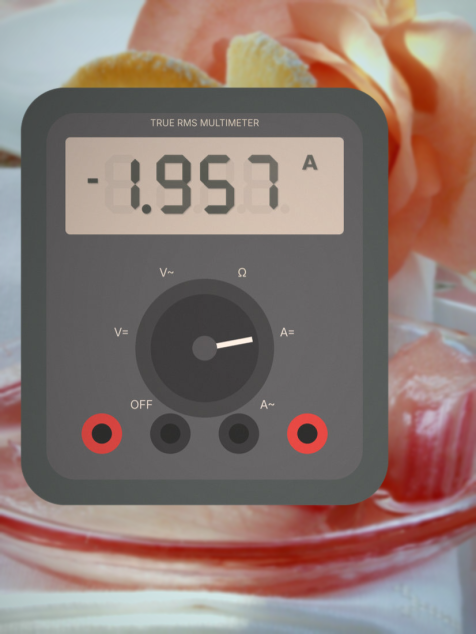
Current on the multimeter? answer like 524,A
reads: -1.957,A
